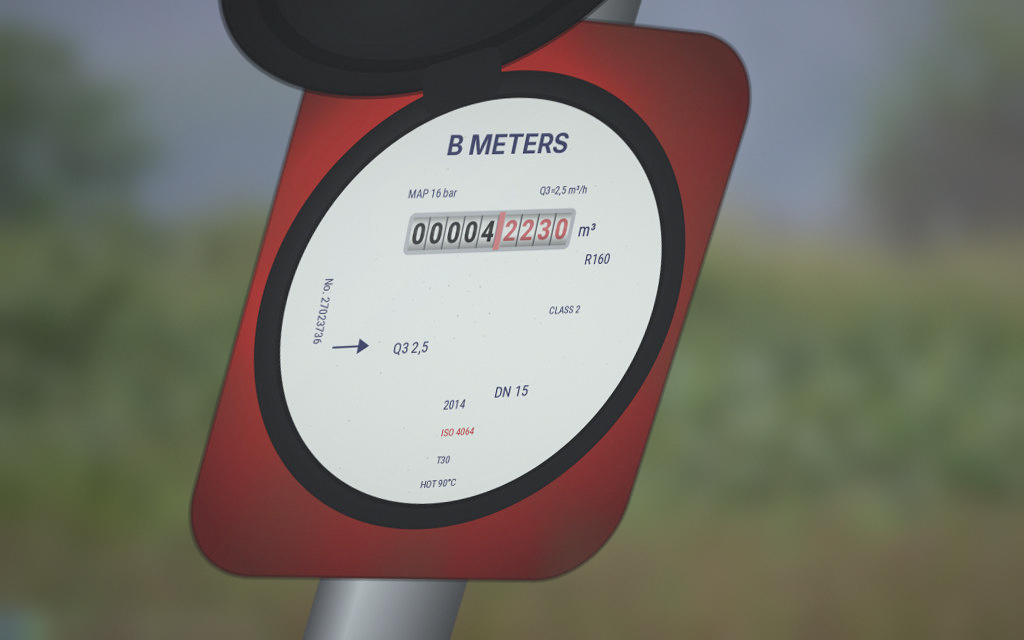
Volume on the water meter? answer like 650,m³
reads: 4.2230,m³
